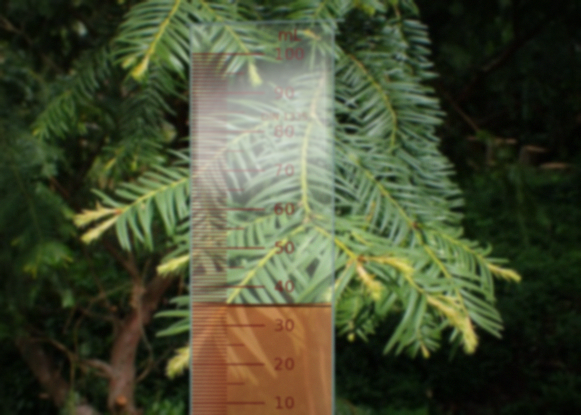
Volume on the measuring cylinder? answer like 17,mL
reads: 35,mL
